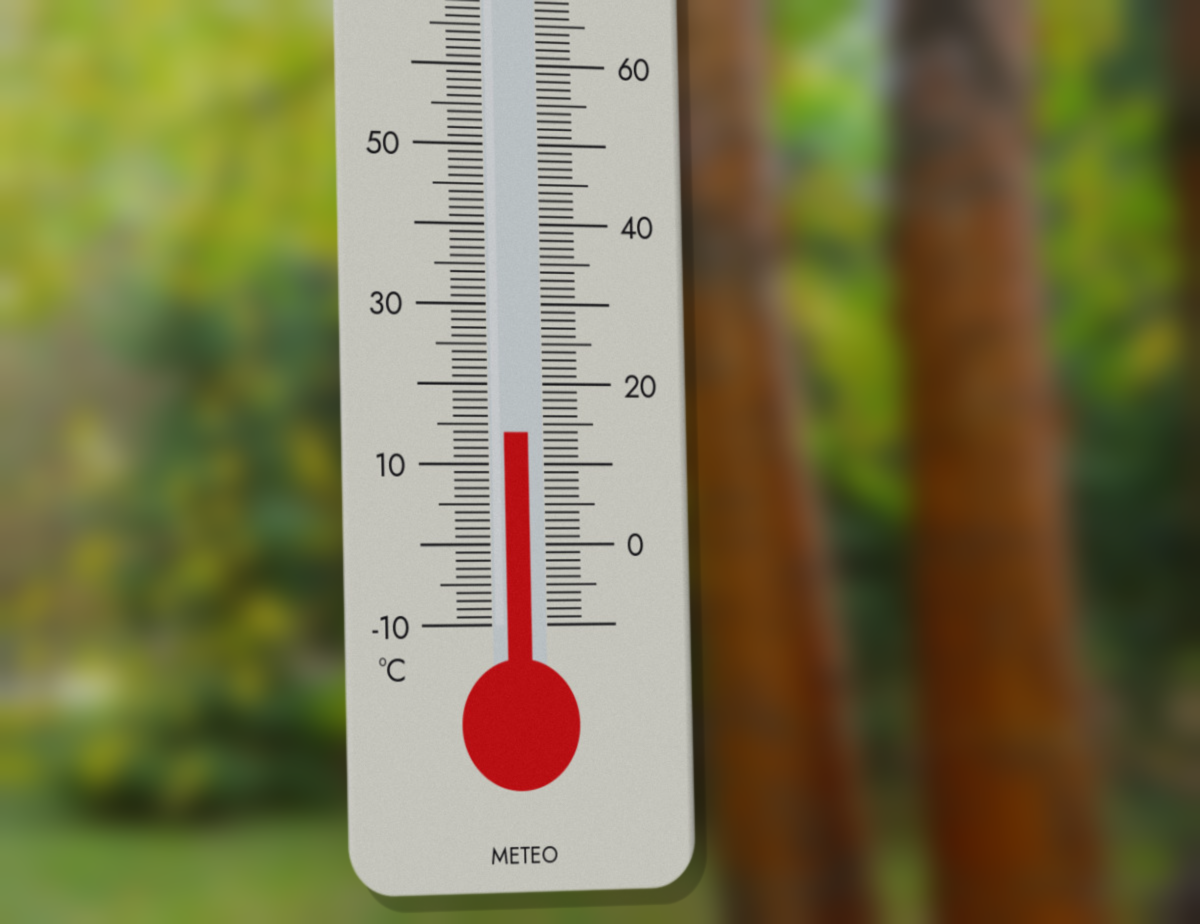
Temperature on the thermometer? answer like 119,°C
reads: 14,°C
